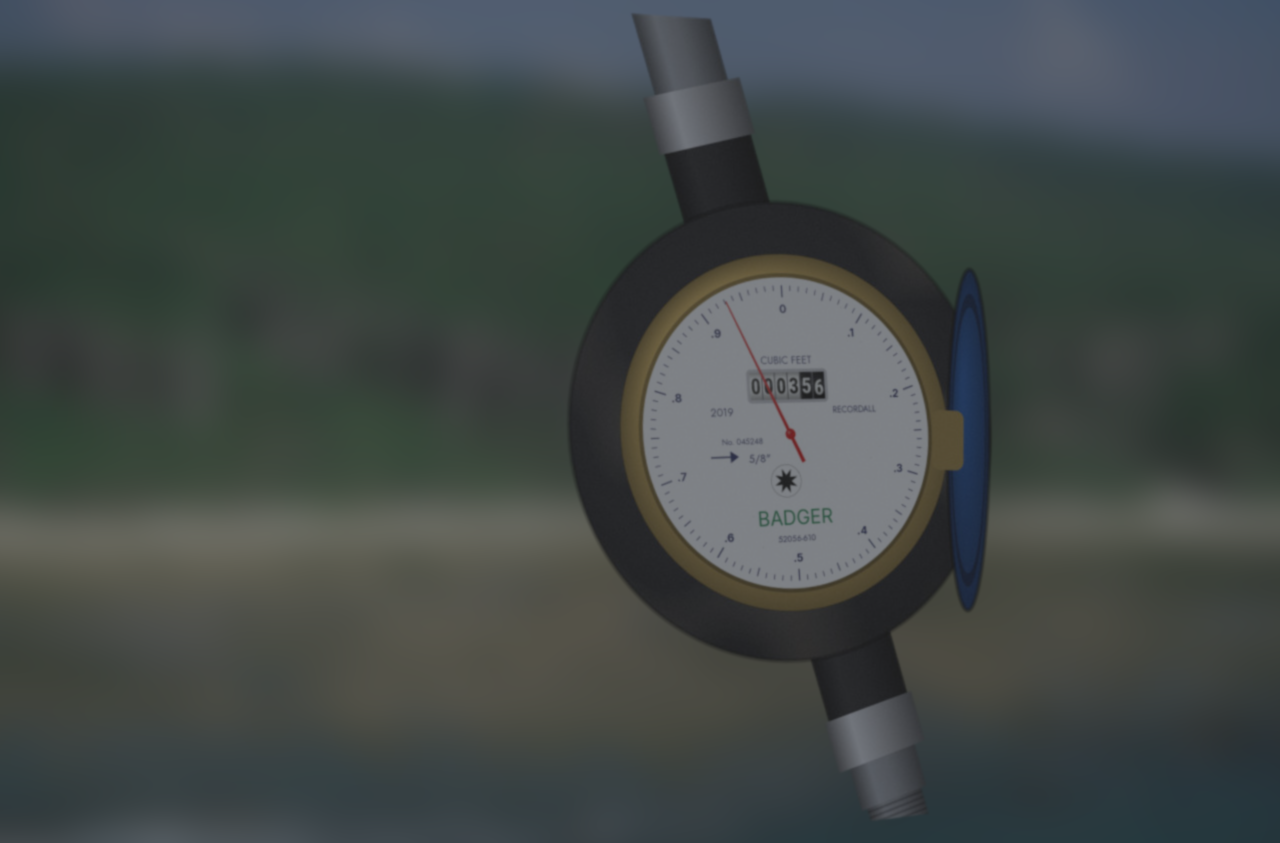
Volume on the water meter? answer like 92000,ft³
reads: 355.93,ft³
